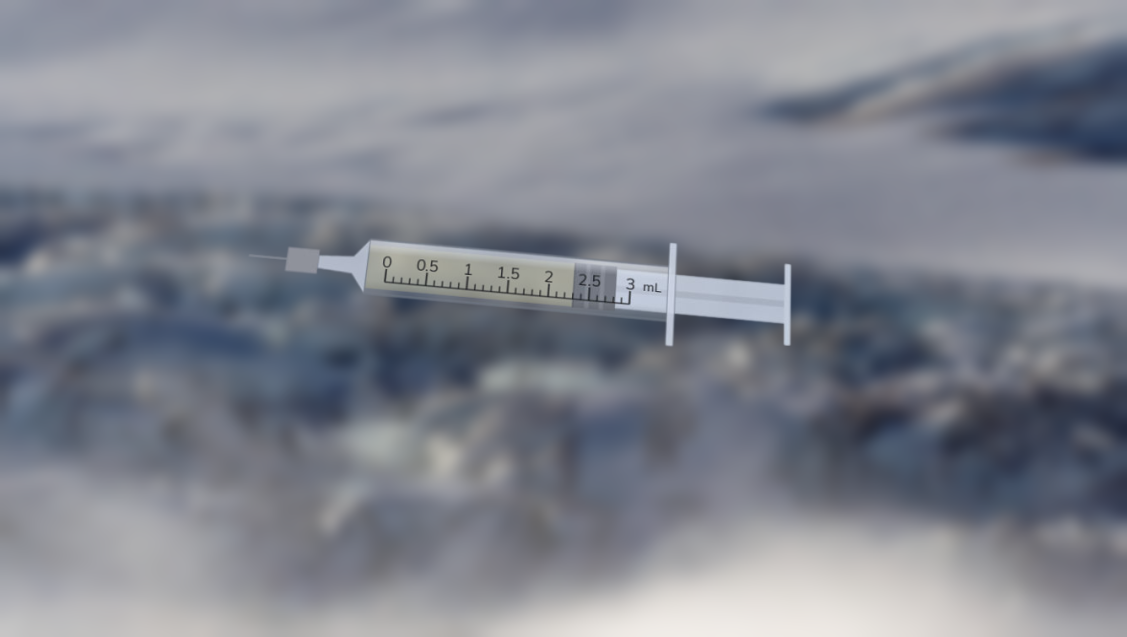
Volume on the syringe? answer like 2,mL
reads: 2.3,mL
